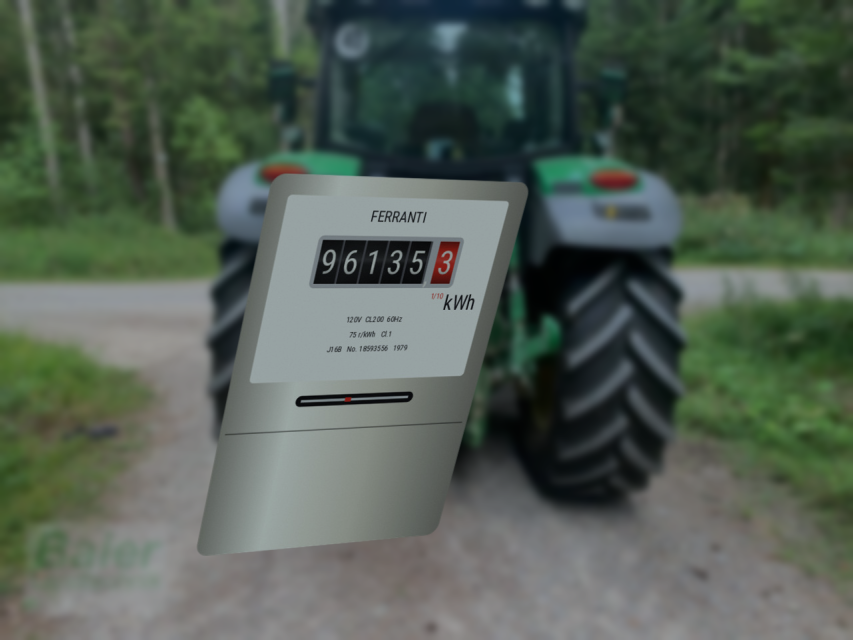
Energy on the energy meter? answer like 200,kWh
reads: 96135.3,kWh
